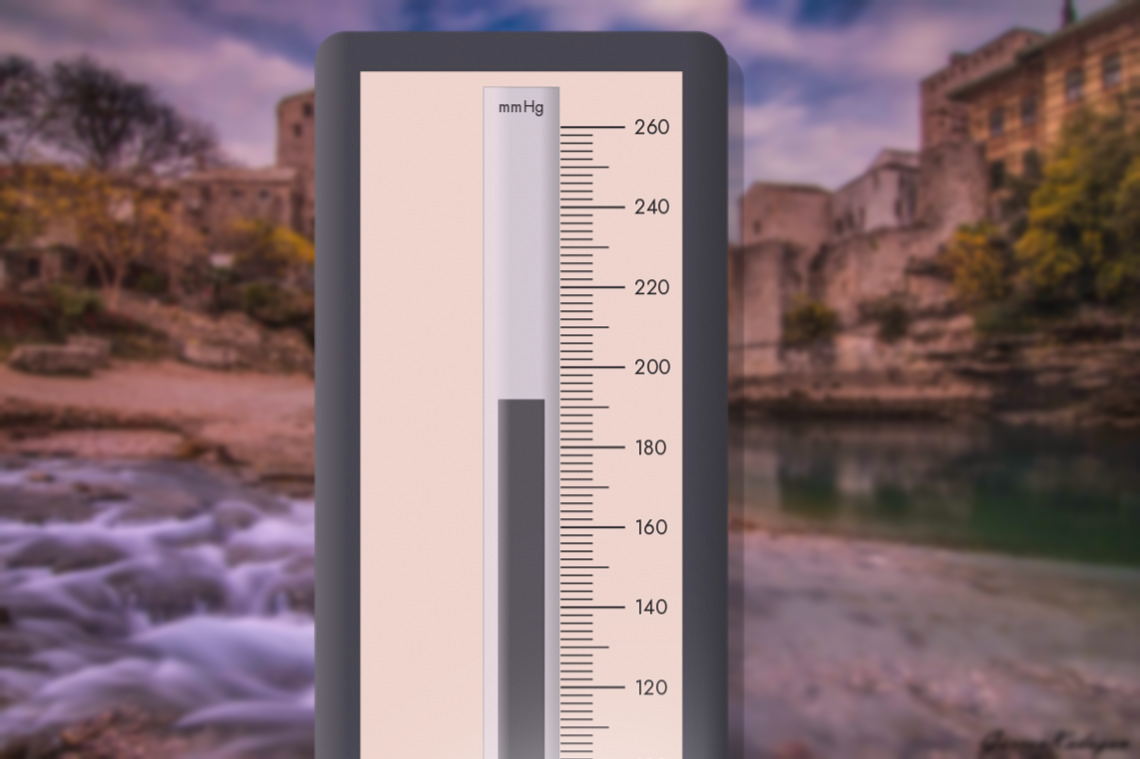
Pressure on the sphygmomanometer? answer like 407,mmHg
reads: 192,mmHg
